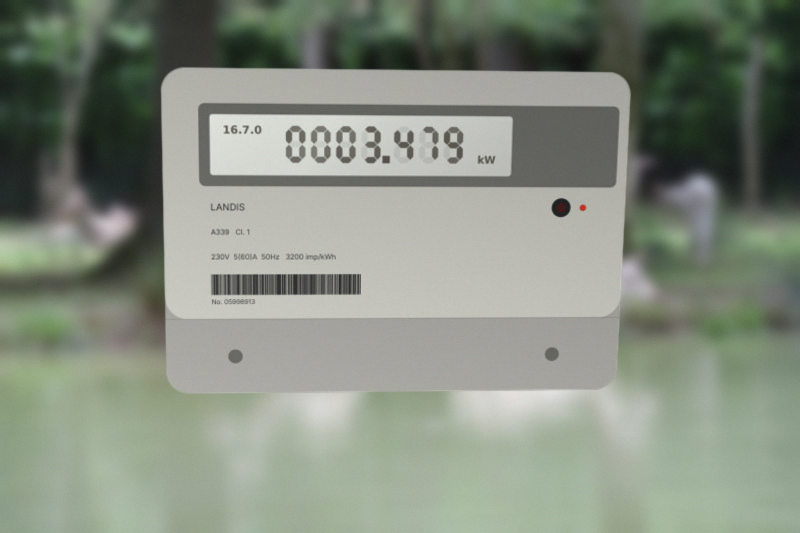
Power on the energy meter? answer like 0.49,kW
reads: 3.479,kW
